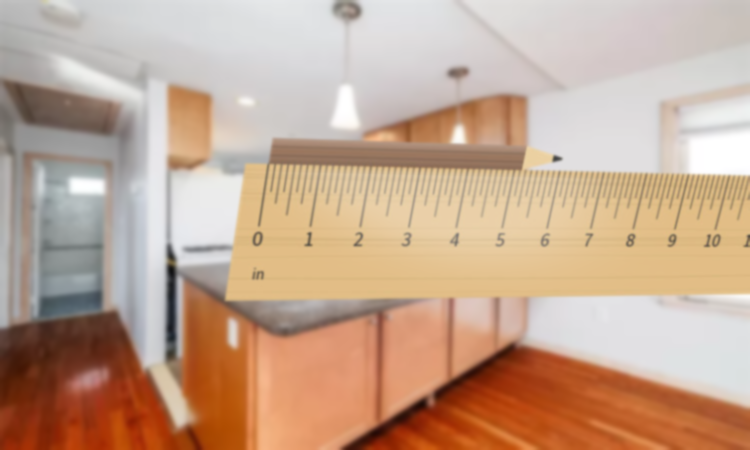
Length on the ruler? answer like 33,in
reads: 6,in
